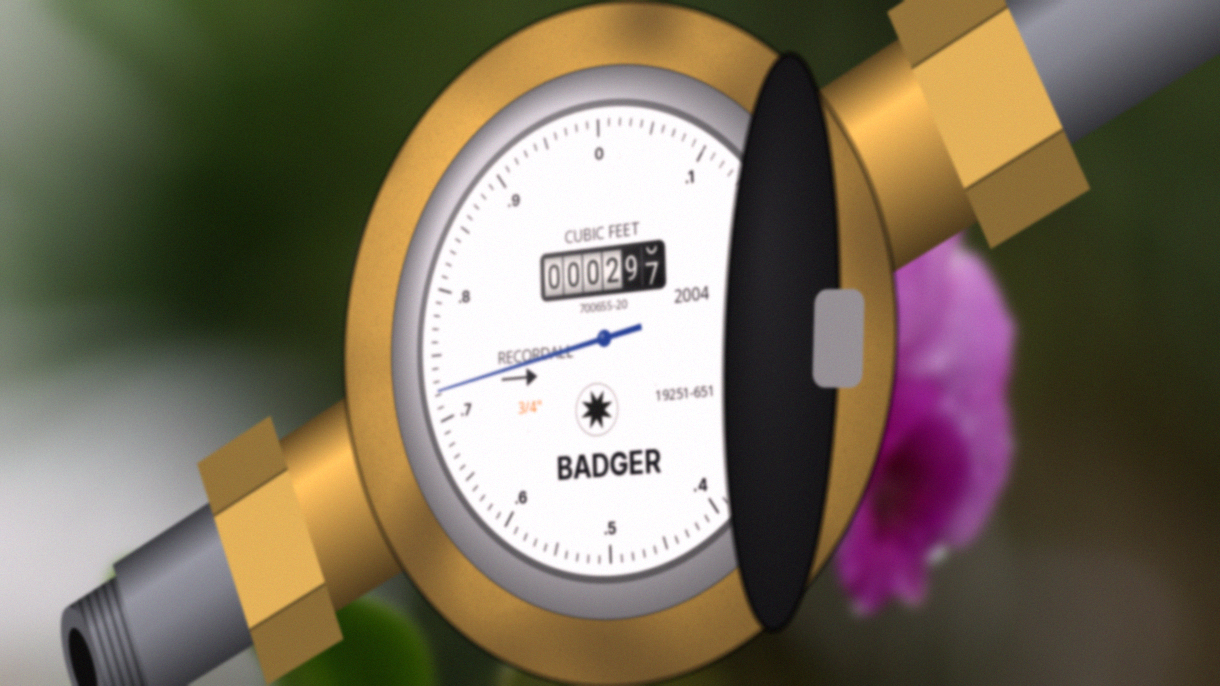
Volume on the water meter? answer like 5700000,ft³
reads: 296.72,ft³
